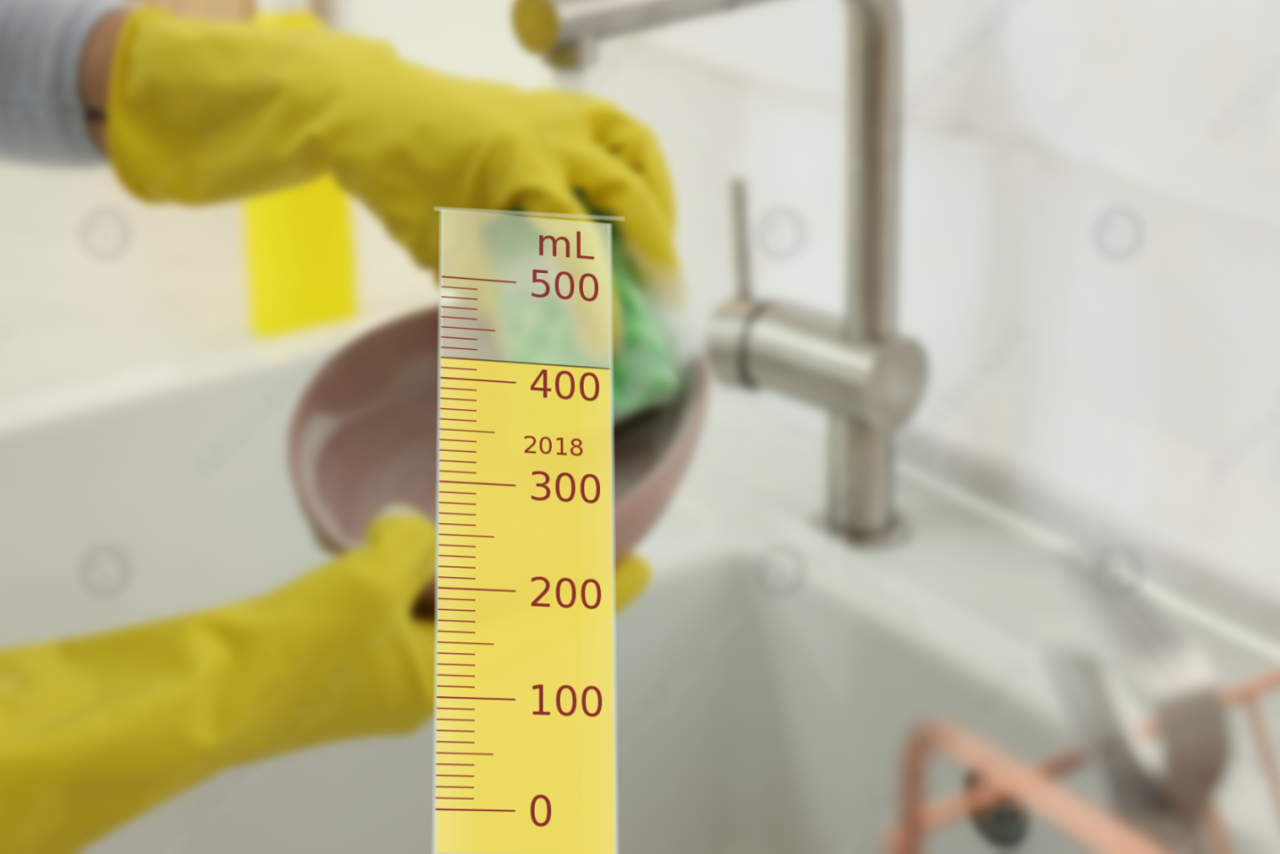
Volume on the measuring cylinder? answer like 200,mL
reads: 420,mL
